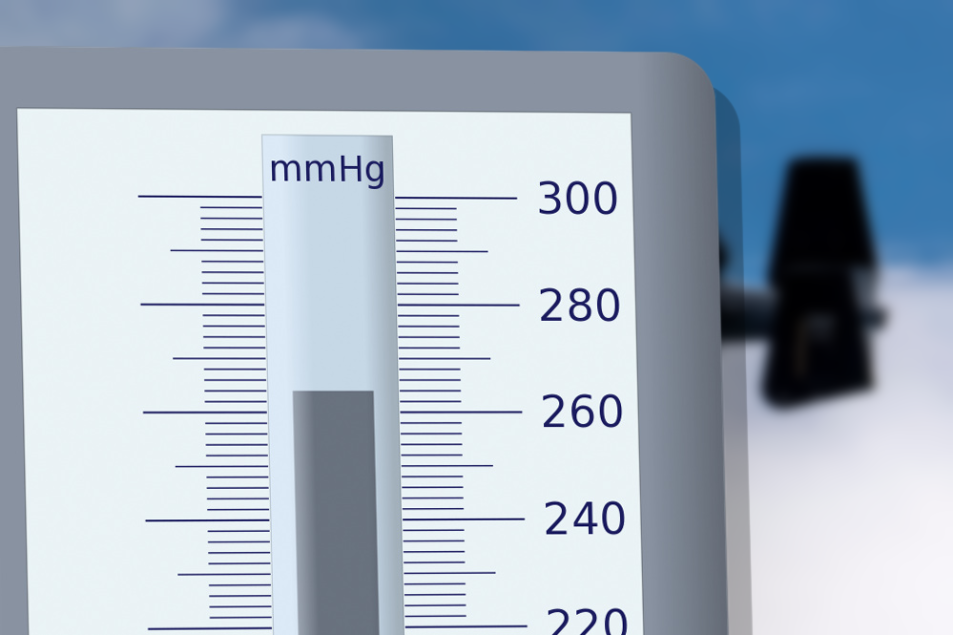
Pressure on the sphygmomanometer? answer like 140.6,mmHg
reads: 264,mmHg
